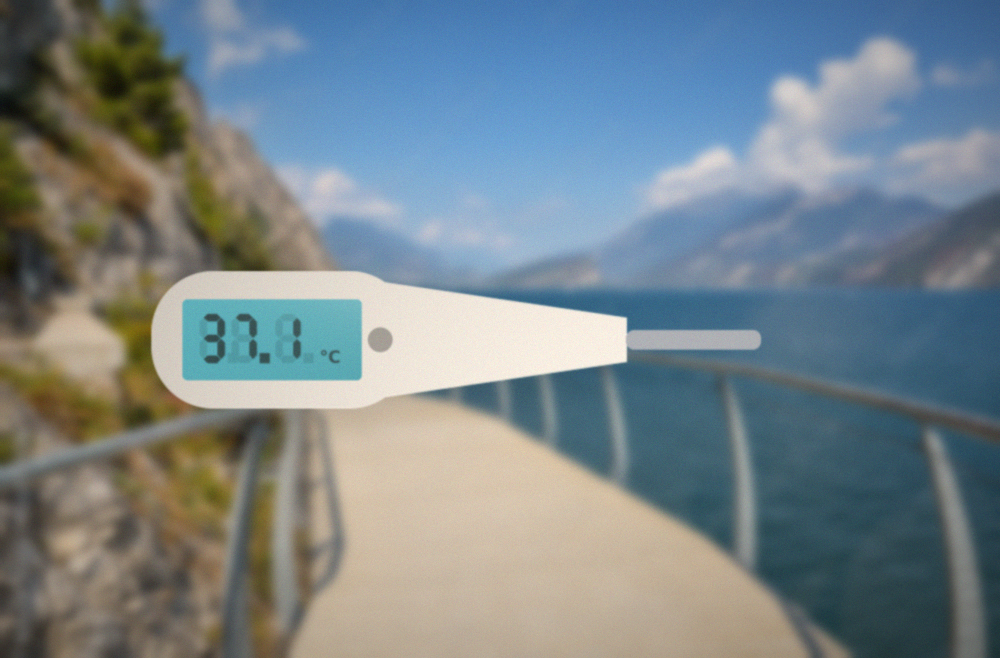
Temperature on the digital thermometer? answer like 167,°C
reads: 37.1,°C
